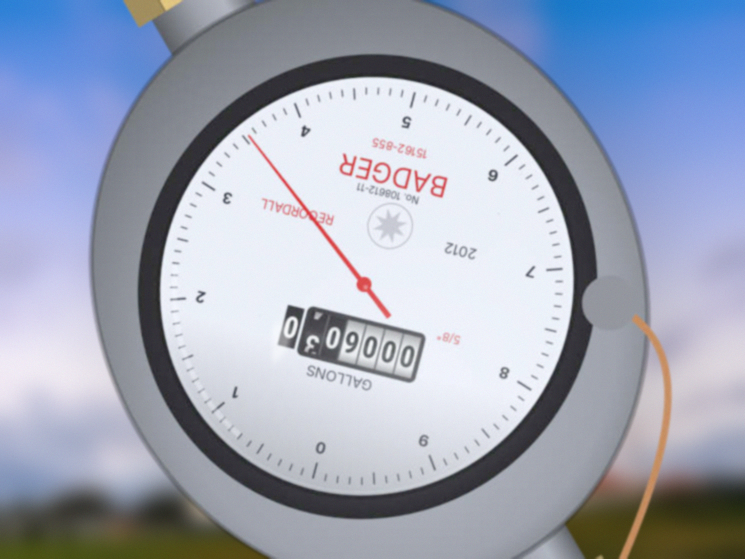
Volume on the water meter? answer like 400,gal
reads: 6033.5,gal
